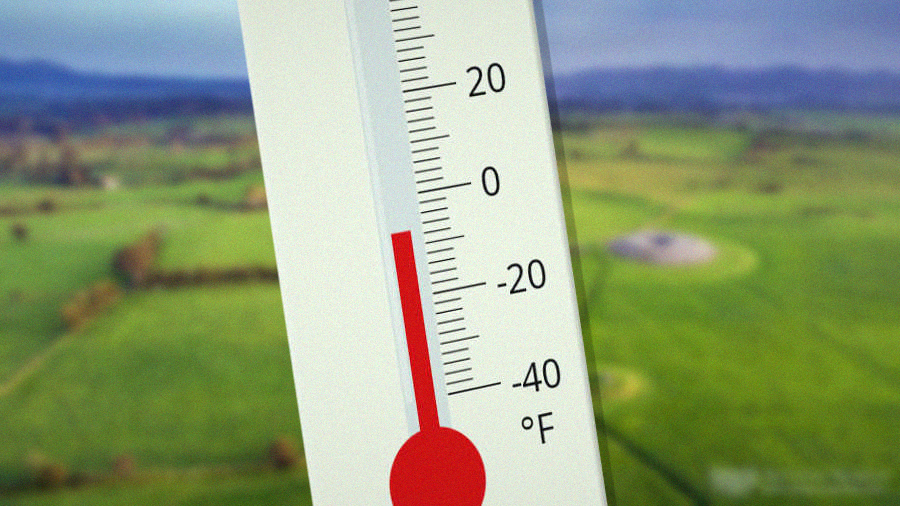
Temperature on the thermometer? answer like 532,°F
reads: -7,°F
